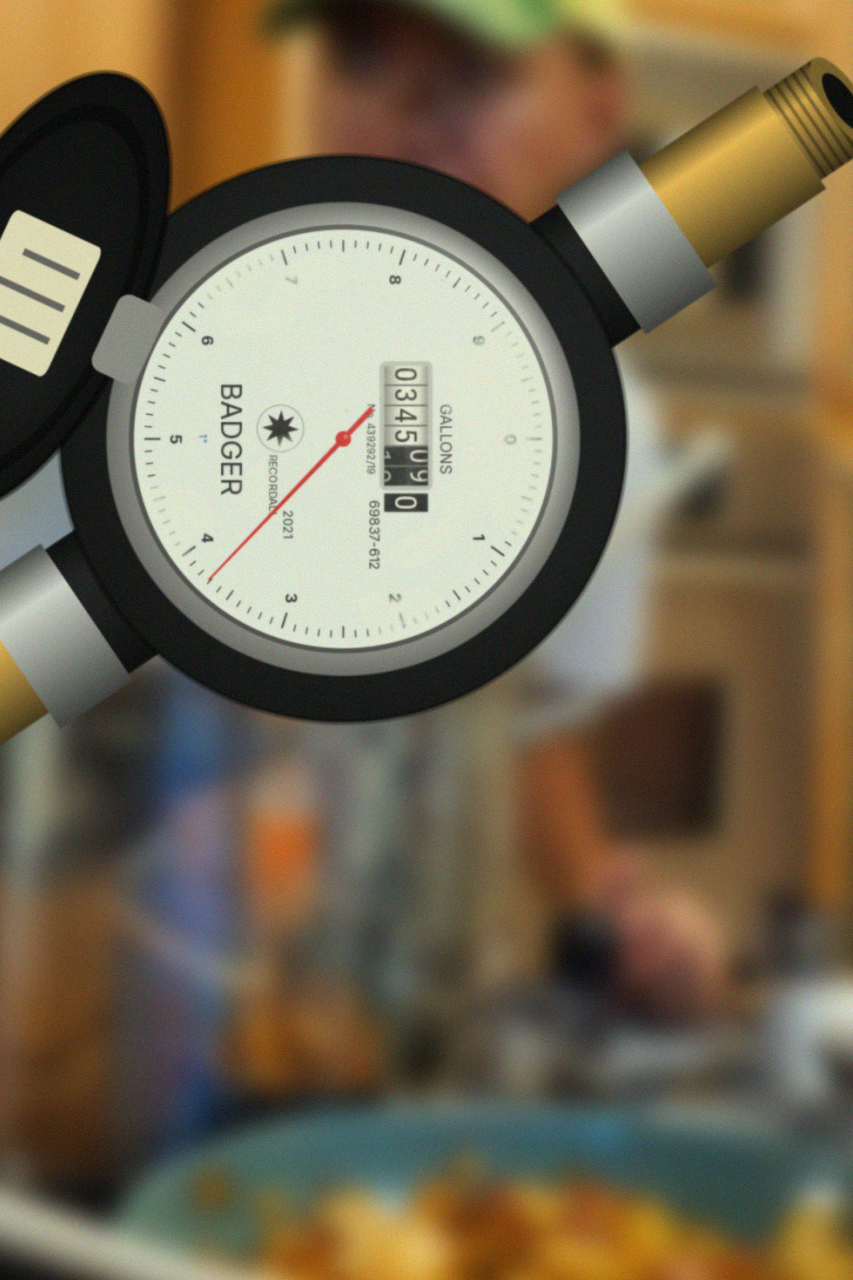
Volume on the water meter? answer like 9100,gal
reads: 345093.7,gal
